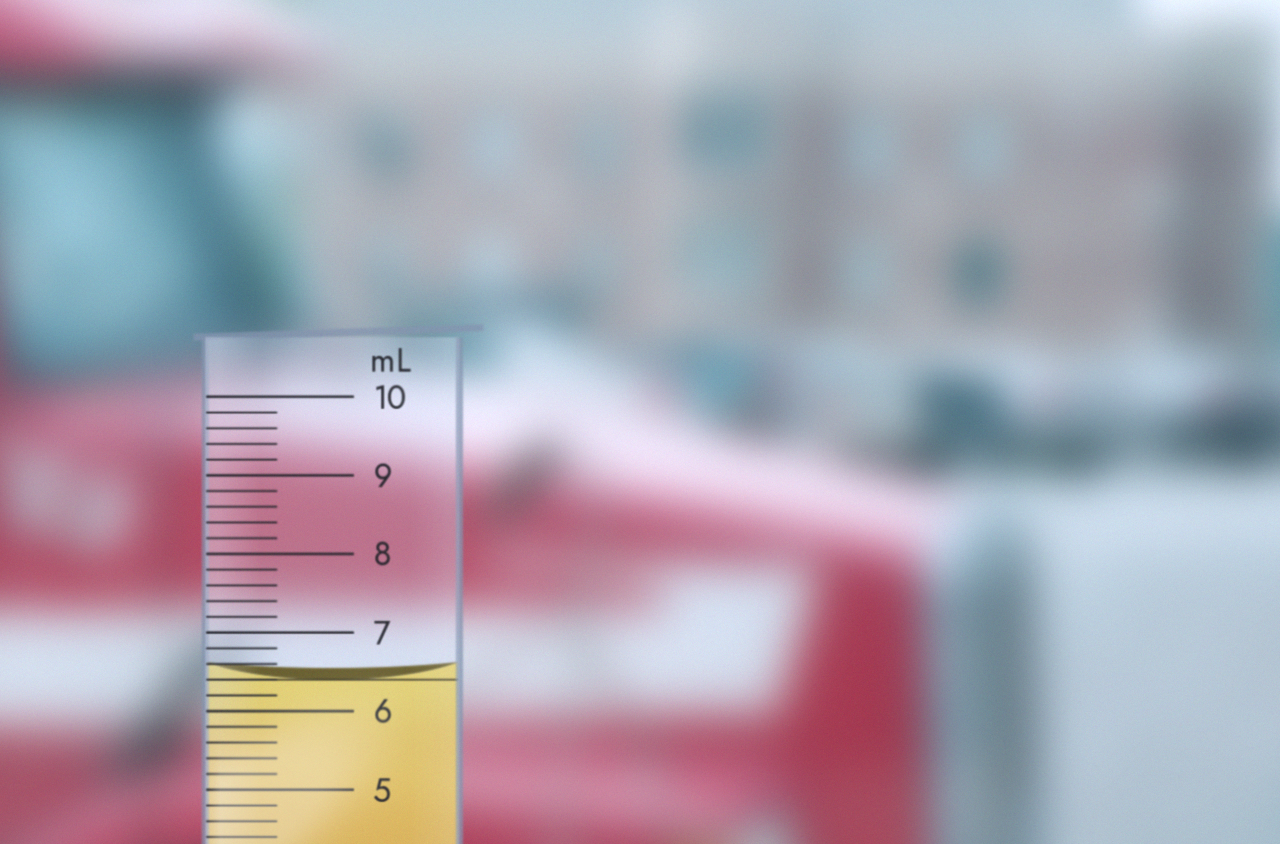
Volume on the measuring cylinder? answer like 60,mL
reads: 6.4,mL
